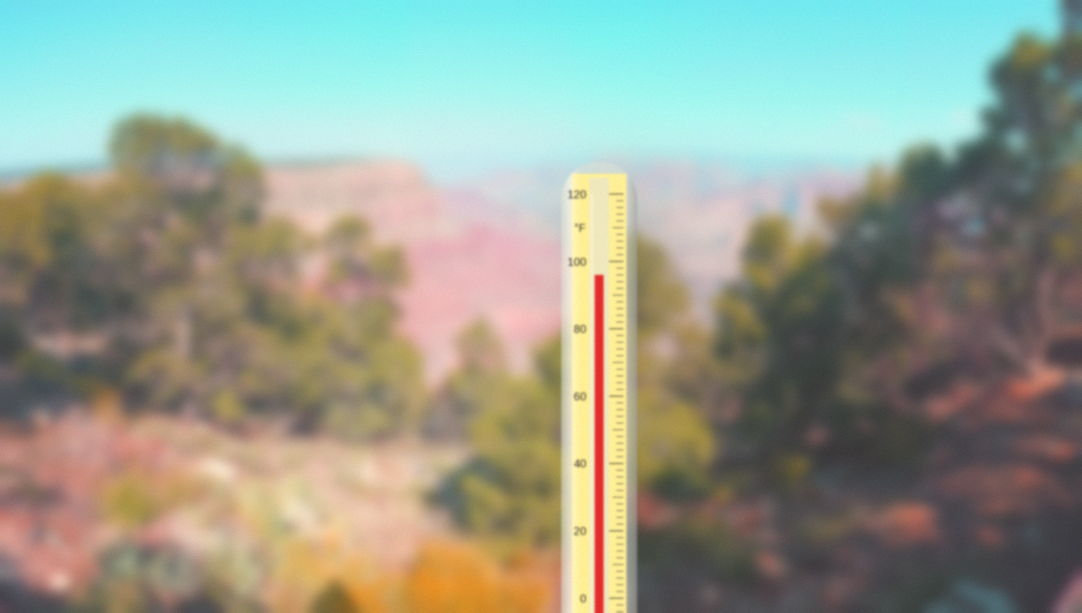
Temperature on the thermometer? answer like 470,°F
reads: 96,°F
